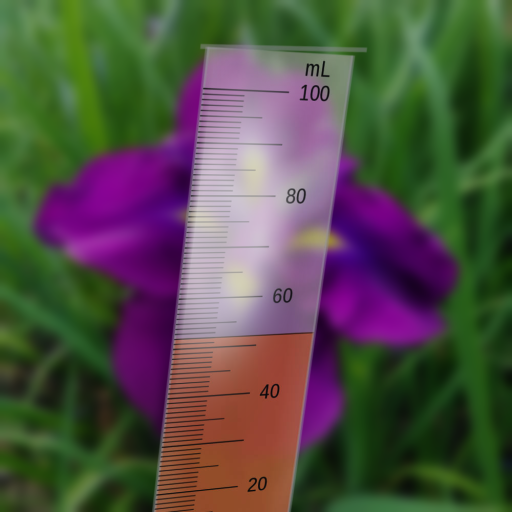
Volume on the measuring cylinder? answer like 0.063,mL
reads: 52,mL
